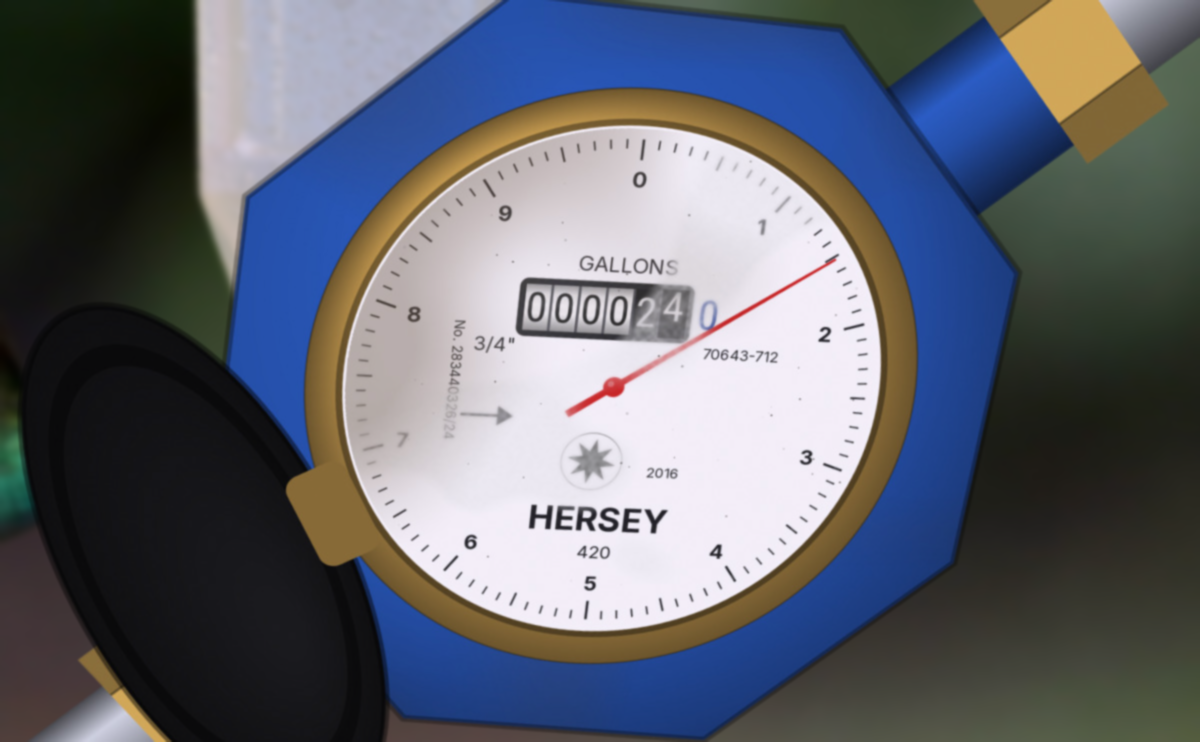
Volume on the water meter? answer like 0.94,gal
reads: 241.5,gal
